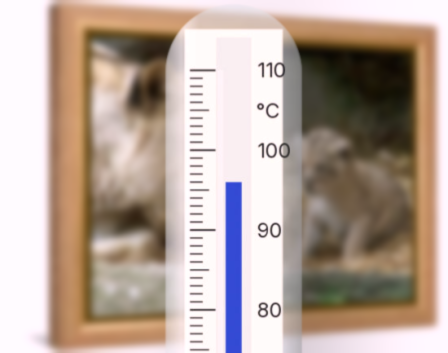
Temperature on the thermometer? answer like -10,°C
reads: 96,°C
